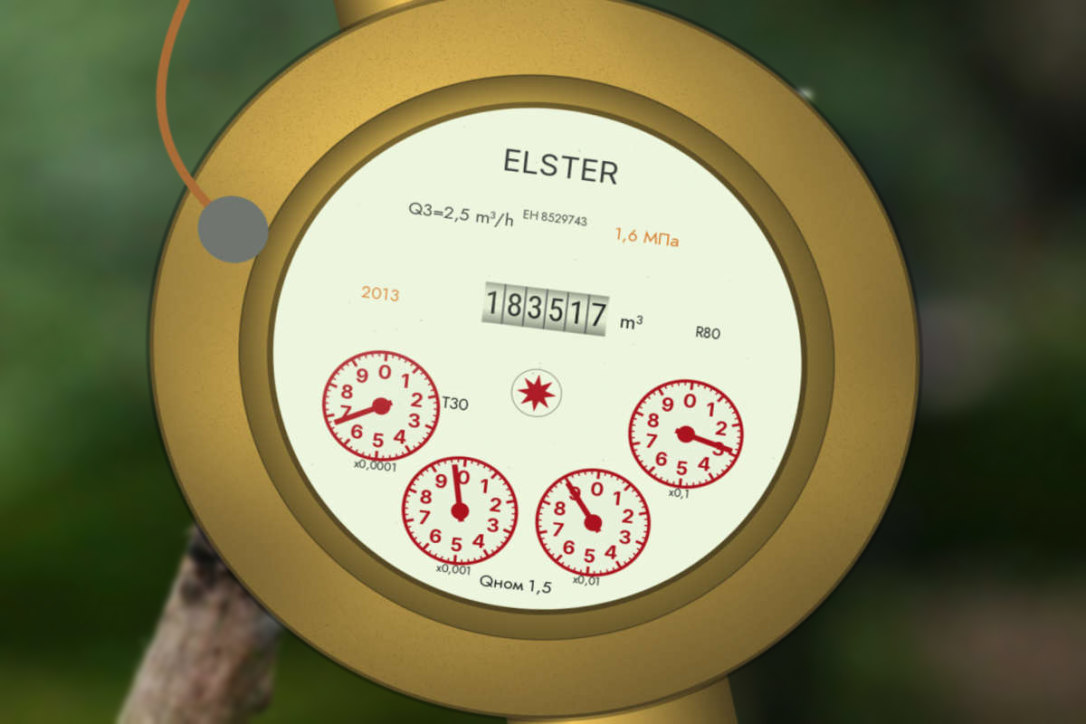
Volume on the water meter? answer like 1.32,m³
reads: 183517.2896,m³
